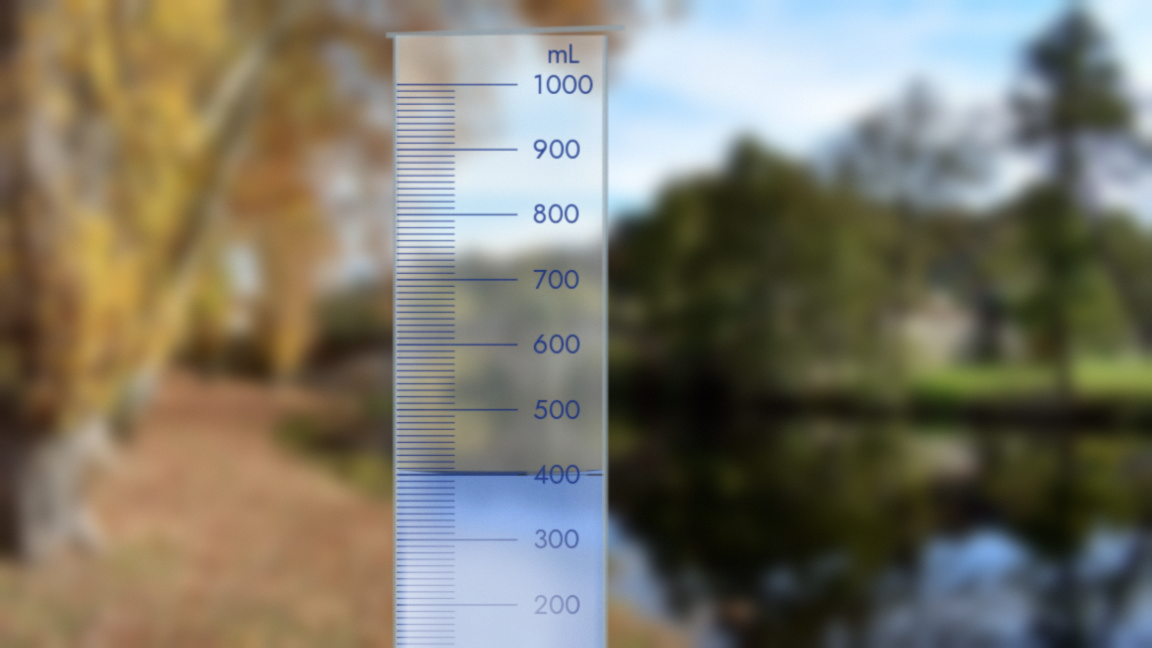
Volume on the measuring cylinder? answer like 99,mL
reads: 400,mL
